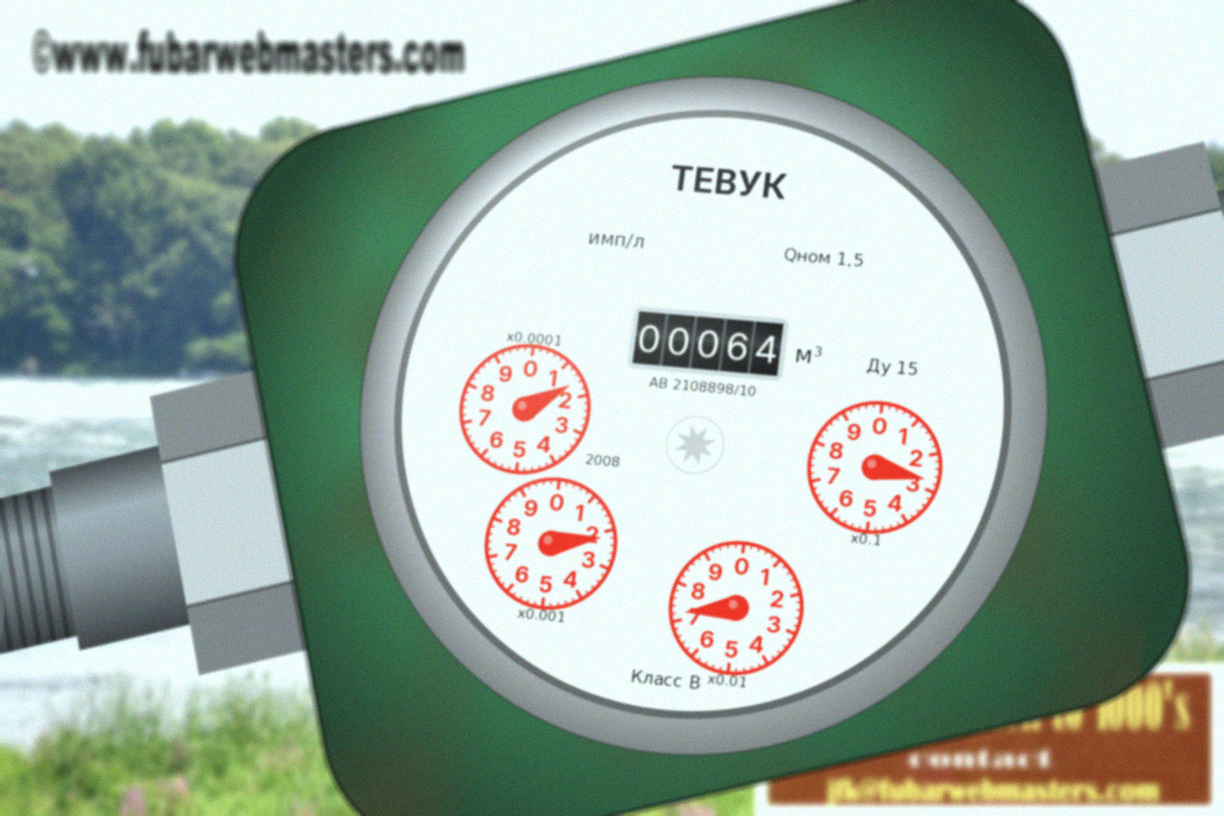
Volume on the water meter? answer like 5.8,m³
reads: 64.2721,m³
